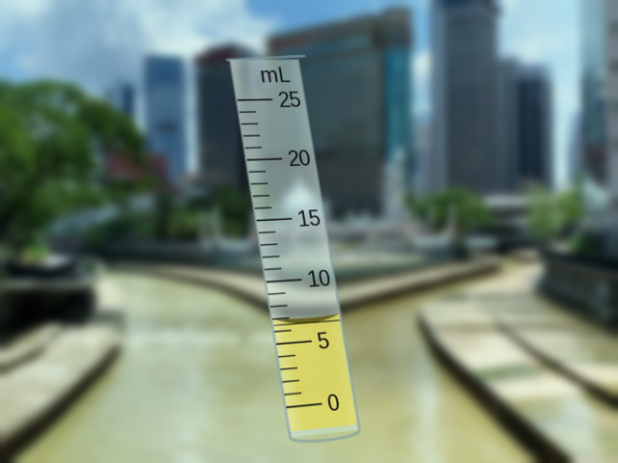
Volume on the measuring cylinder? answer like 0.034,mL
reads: 6.5,mL
